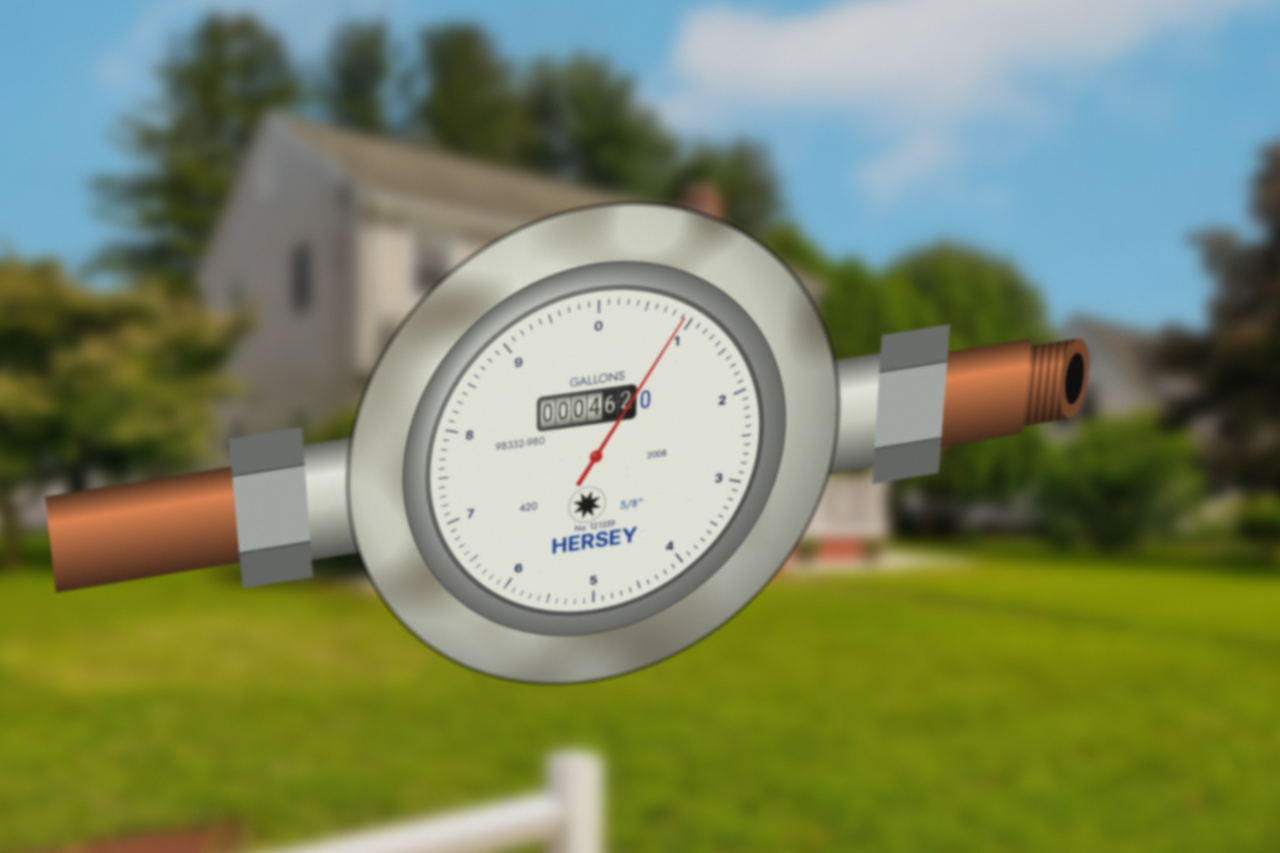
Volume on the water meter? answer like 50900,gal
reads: 4620.9,gal
